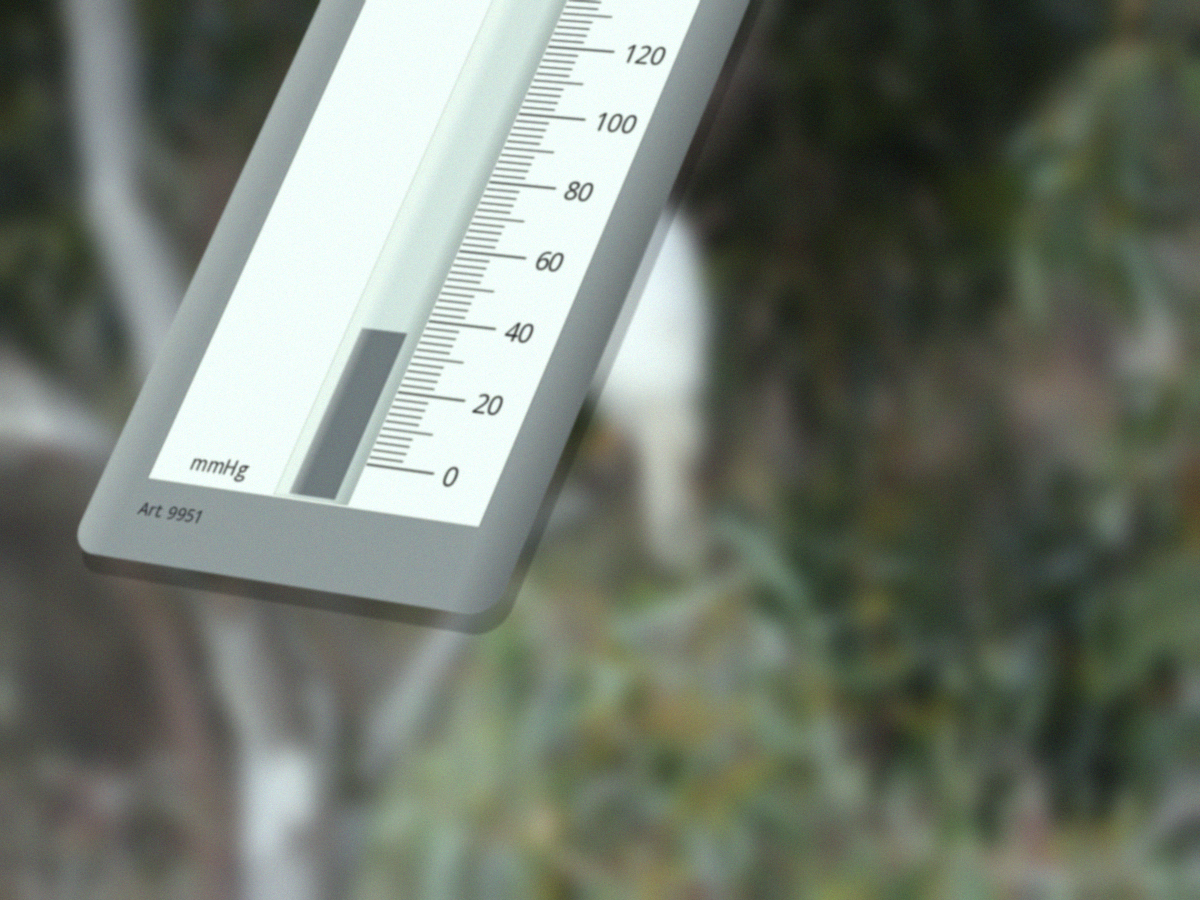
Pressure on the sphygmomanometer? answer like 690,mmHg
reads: 36,mmHg
